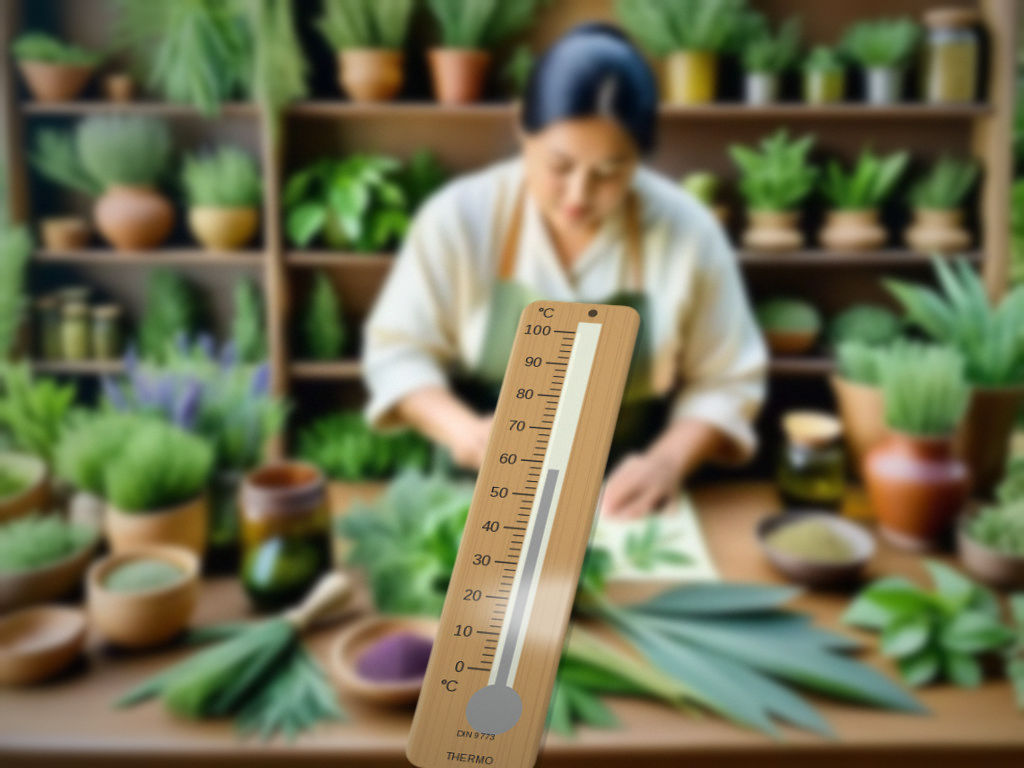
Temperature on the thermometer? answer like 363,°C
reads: 58,°C
